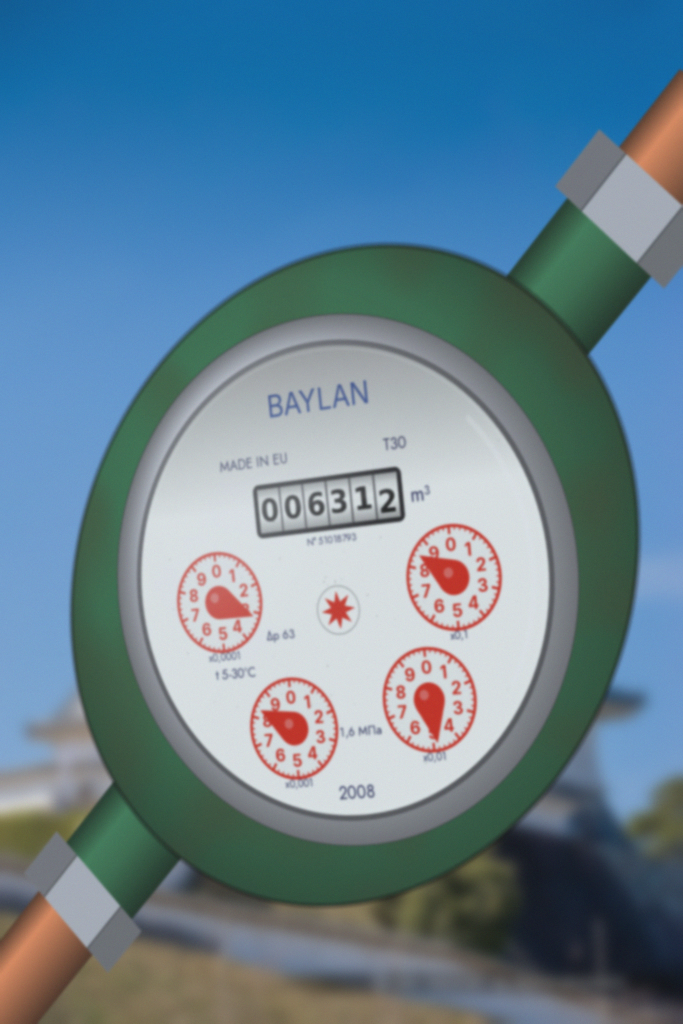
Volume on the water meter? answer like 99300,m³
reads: 6311.8483,m³
